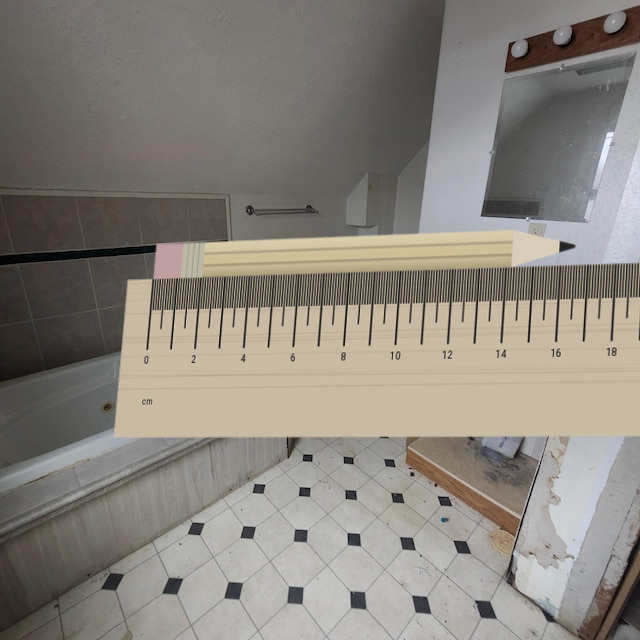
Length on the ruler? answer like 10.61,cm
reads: 16.5,cm
